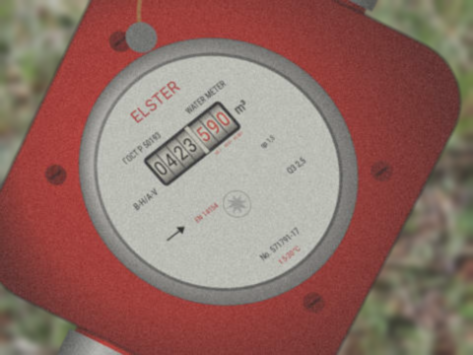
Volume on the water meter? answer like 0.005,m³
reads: 423.590,m³
